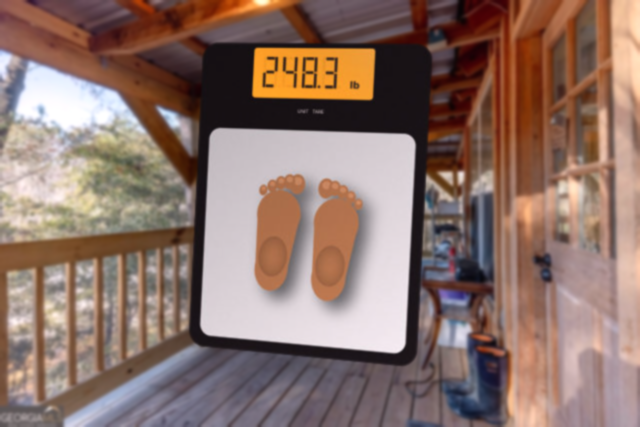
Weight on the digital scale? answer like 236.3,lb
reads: 248.3,lb
